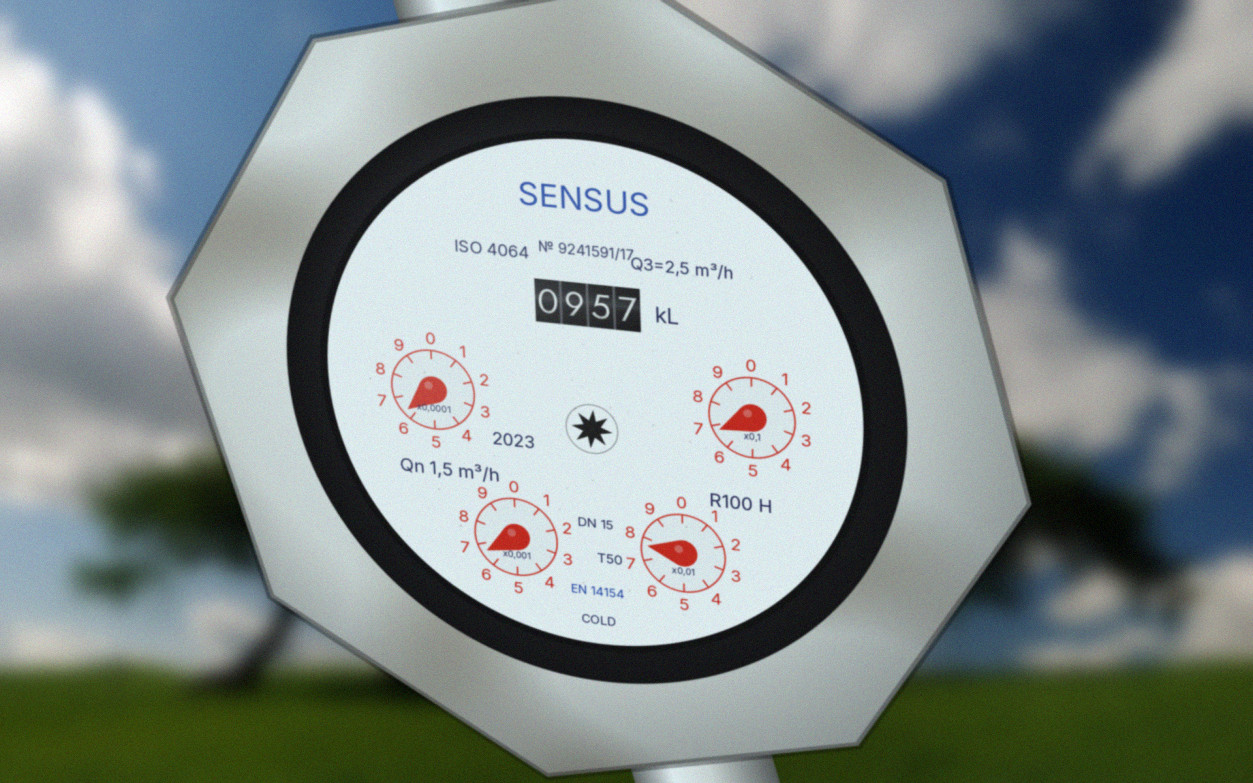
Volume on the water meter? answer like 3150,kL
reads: 957.6766,kL
